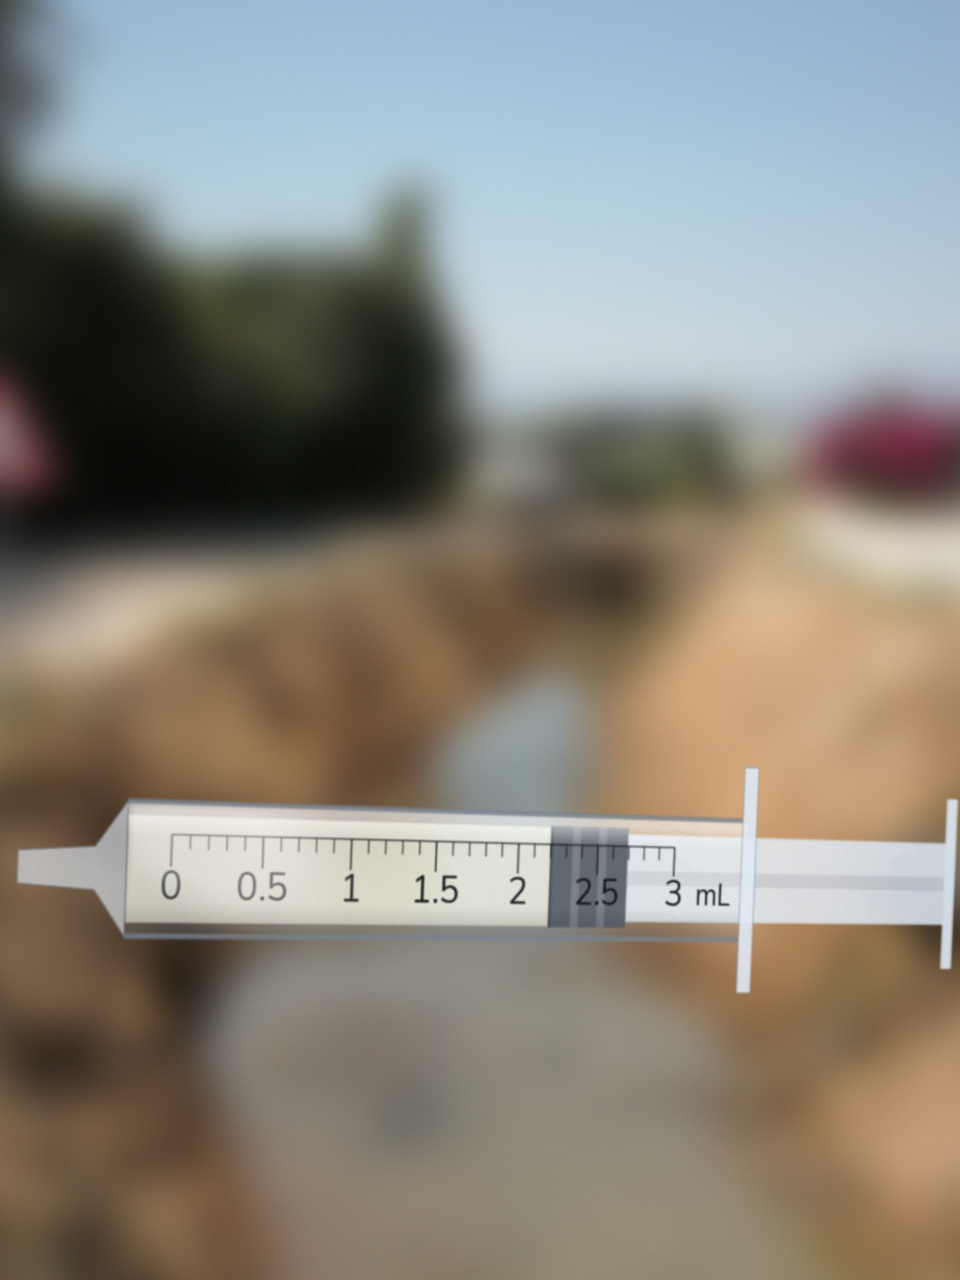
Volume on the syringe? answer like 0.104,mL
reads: 2.2,mL
